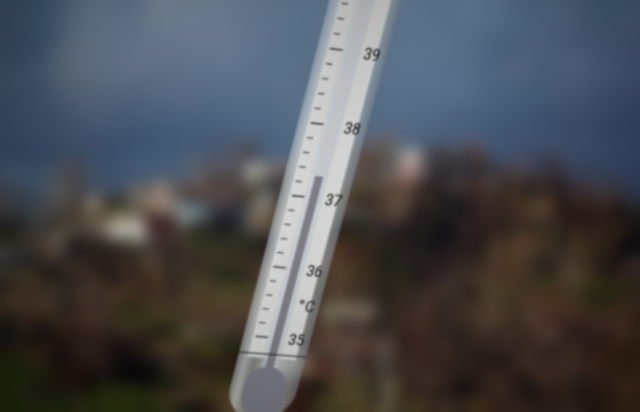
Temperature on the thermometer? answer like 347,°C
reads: 37.3,°C
